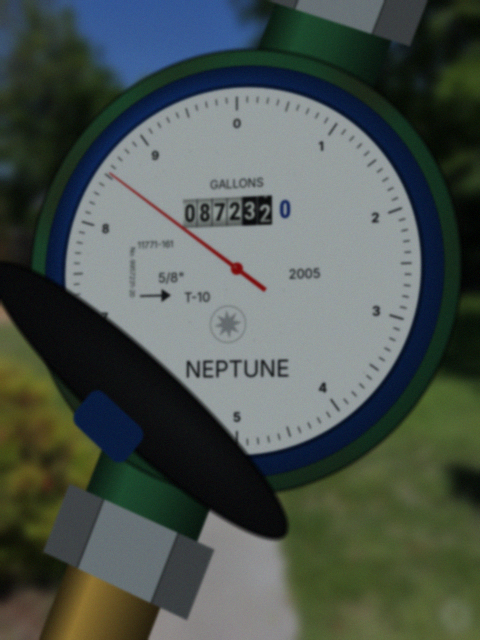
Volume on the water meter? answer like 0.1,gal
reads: 872318.5,gal
